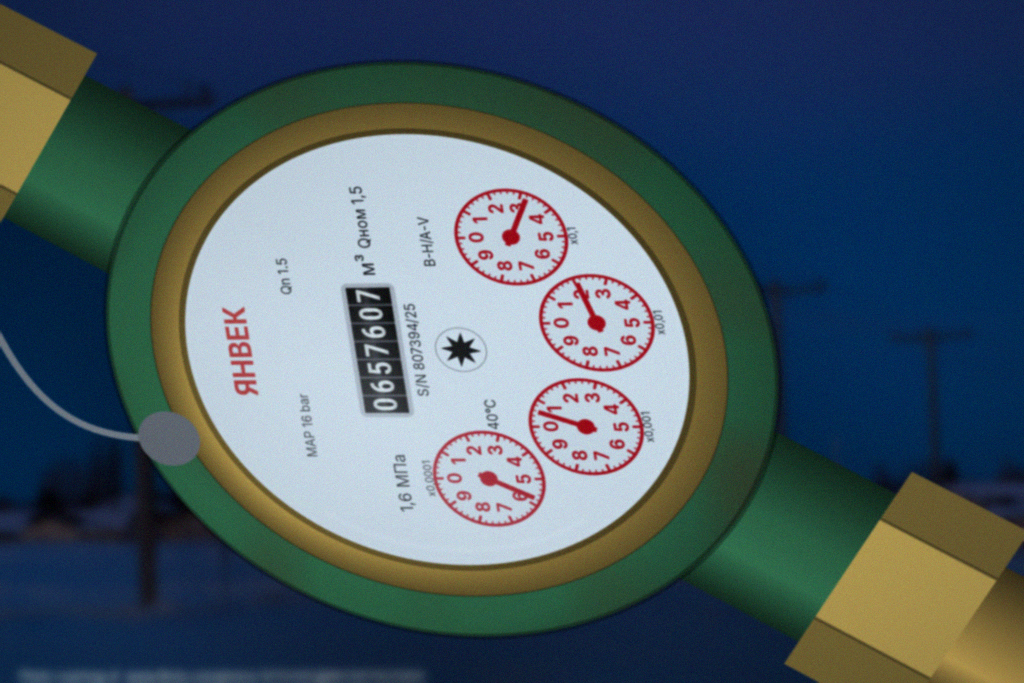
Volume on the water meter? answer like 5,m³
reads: 657607.3205,m³
